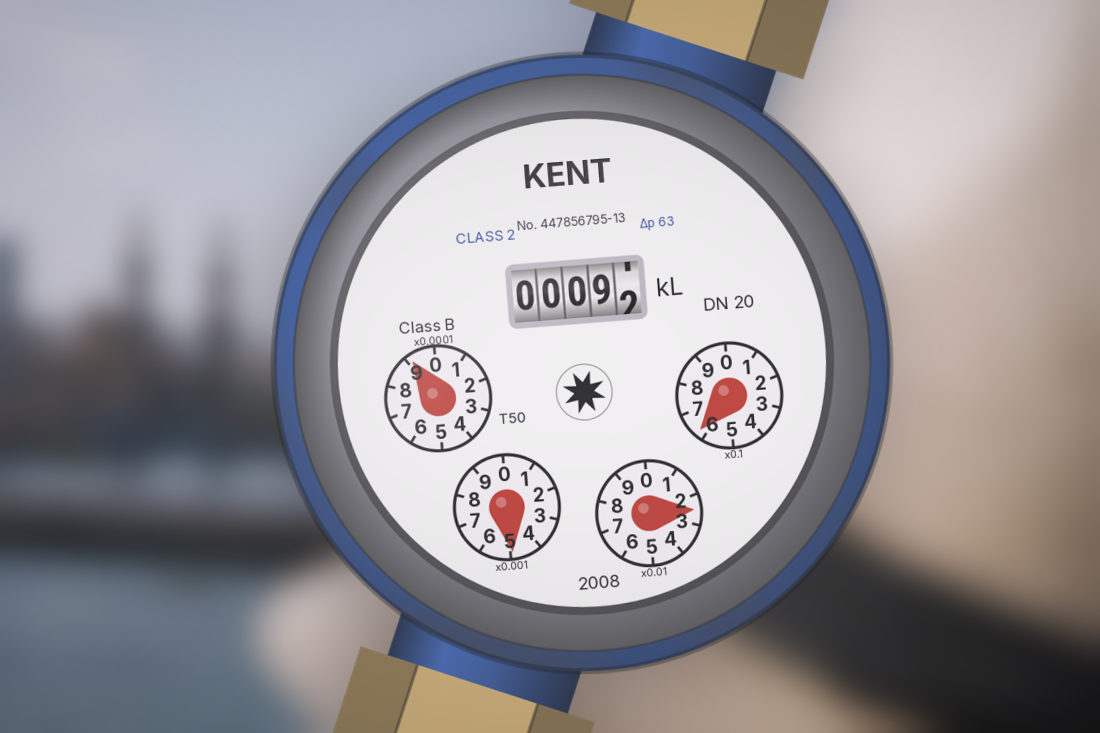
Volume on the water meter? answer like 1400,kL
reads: 91.6249,kL
